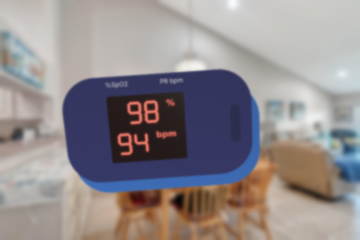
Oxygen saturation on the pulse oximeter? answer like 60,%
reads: 98,%
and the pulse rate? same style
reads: 94,bpm
